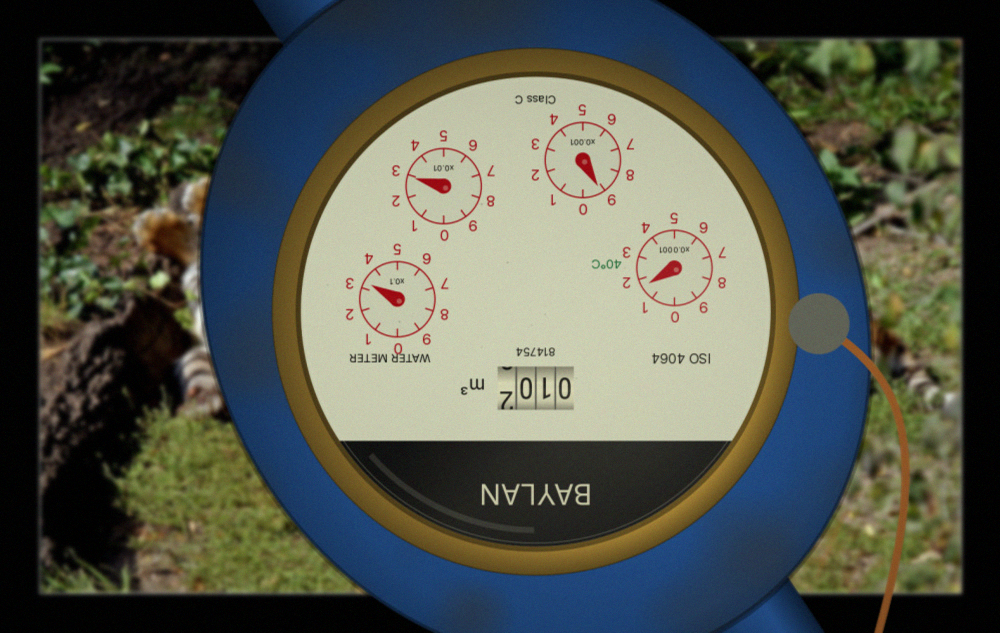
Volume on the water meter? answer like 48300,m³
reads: 102.3291,m³
